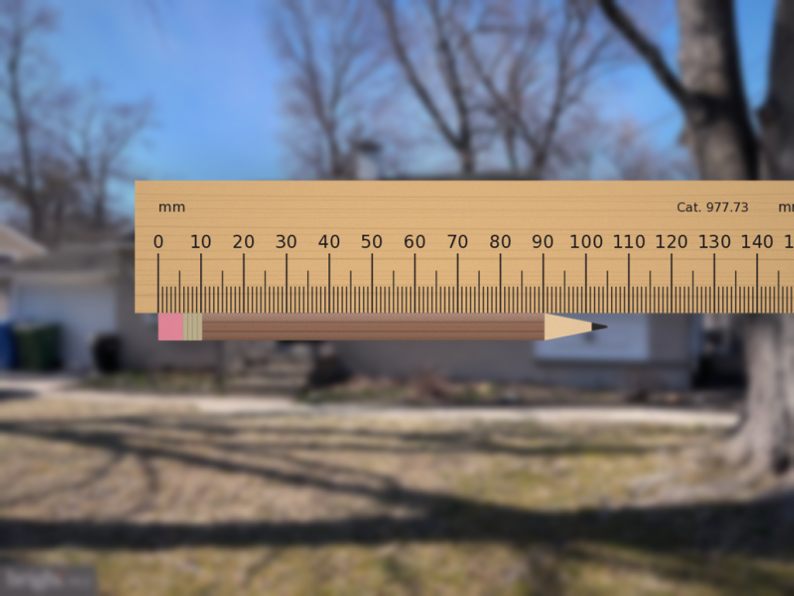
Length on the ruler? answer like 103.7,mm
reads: 105,mm
